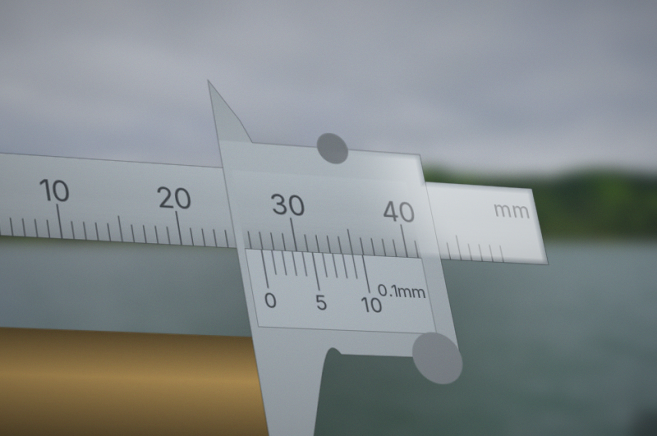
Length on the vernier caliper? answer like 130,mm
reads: 26.9,mm
